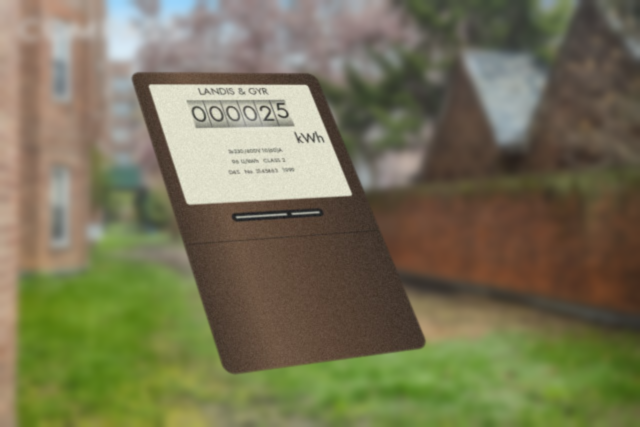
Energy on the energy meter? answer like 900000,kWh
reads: 25,kWh
